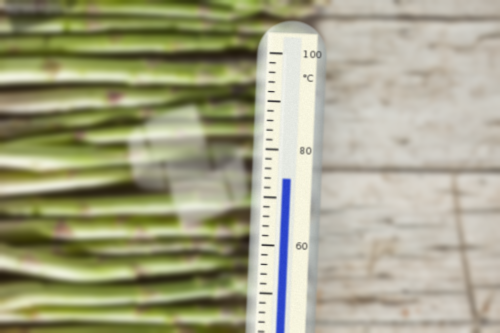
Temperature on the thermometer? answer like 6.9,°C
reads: 74,°C
